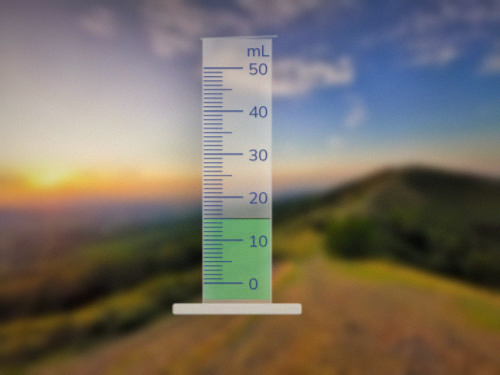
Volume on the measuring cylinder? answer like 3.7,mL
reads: 15,mL
